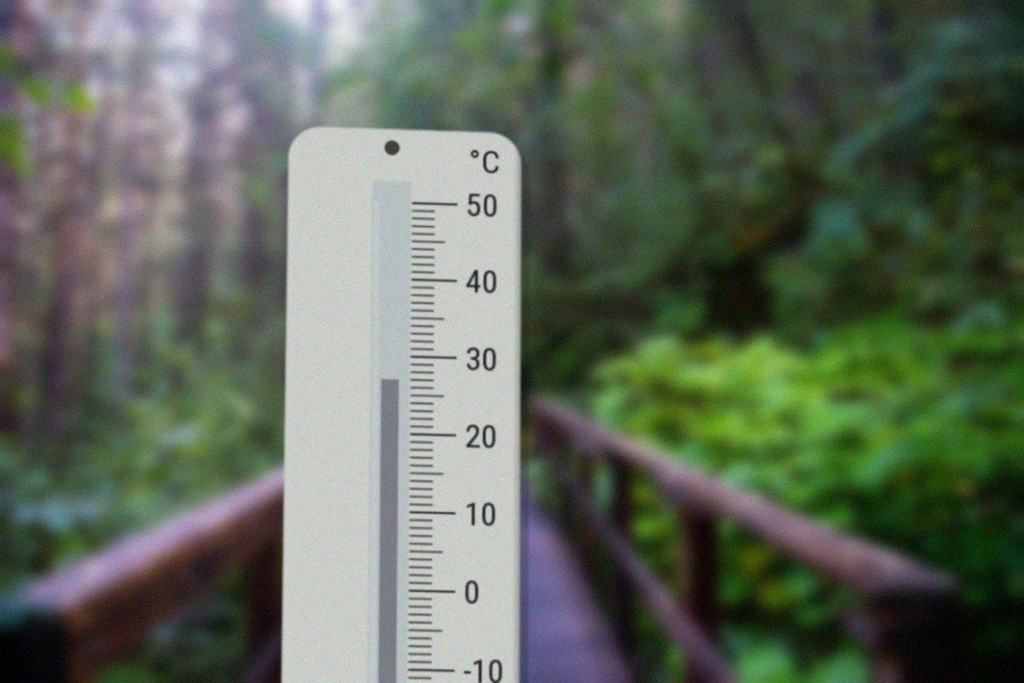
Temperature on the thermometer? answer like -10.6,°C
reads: 27,°C
